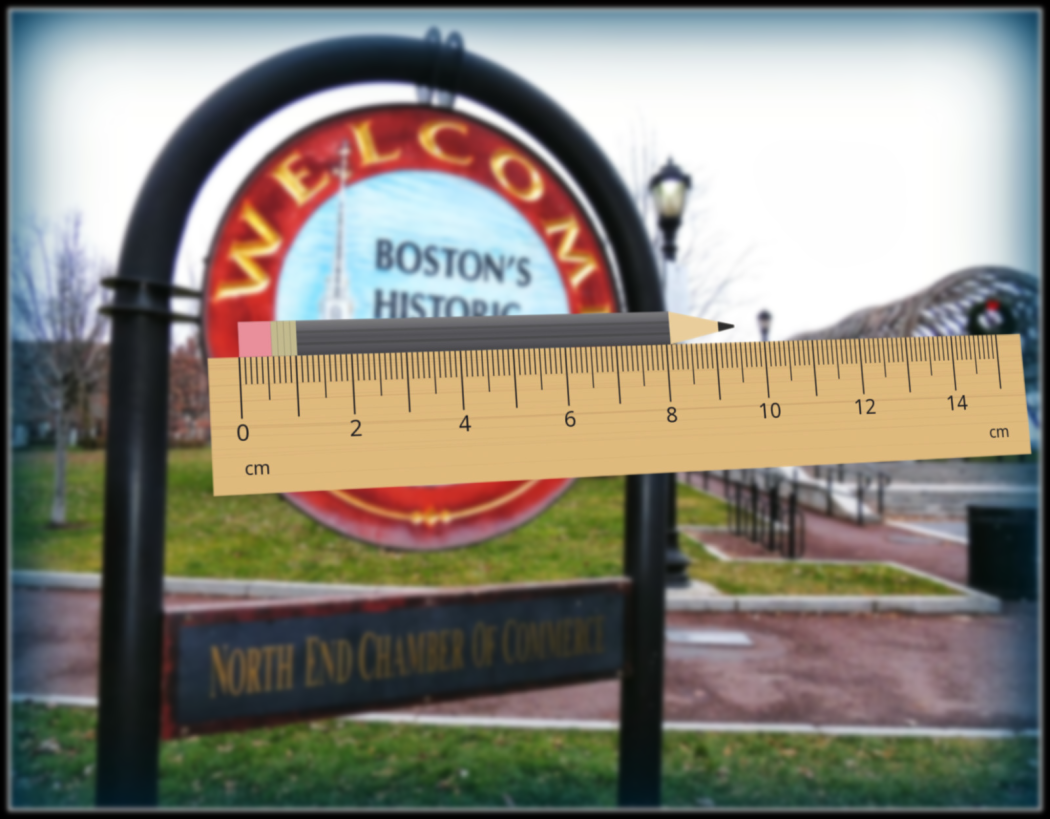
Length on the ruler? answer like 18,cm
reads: 9.4,cm
